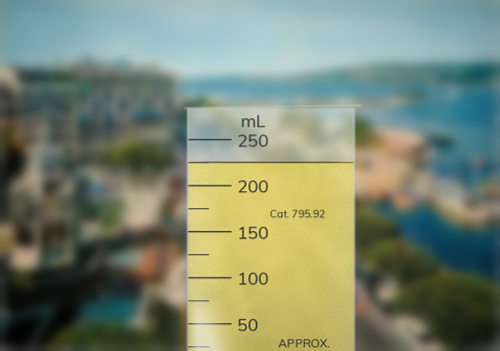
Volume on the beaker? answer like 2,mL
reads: 225,mL
